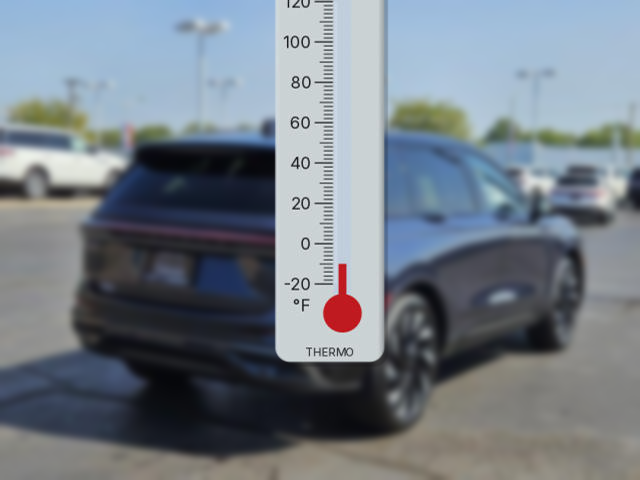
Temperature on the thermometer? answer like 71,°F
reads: -10,°F
